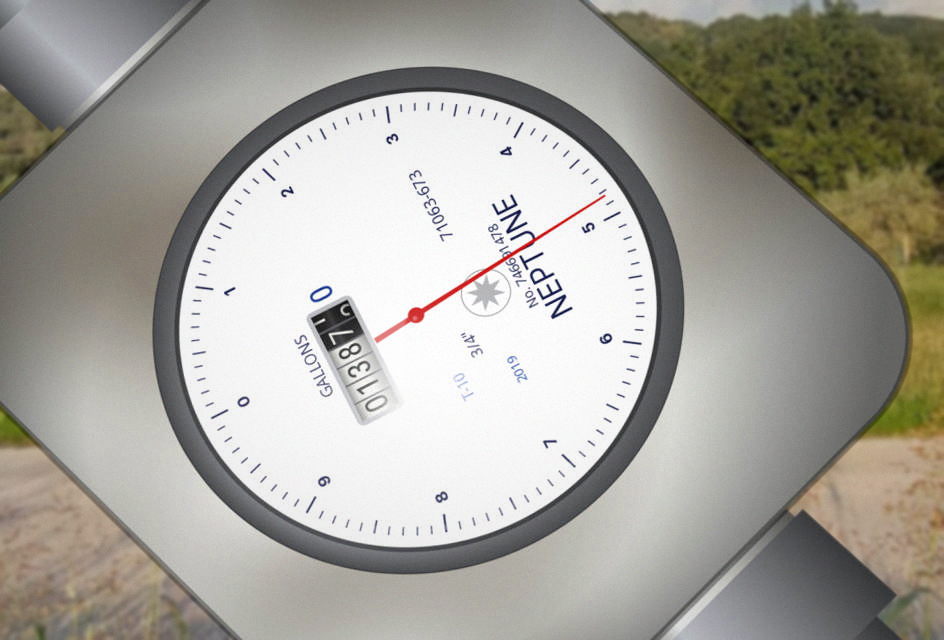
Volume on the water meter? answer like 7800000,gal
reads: 138714.8,gal
